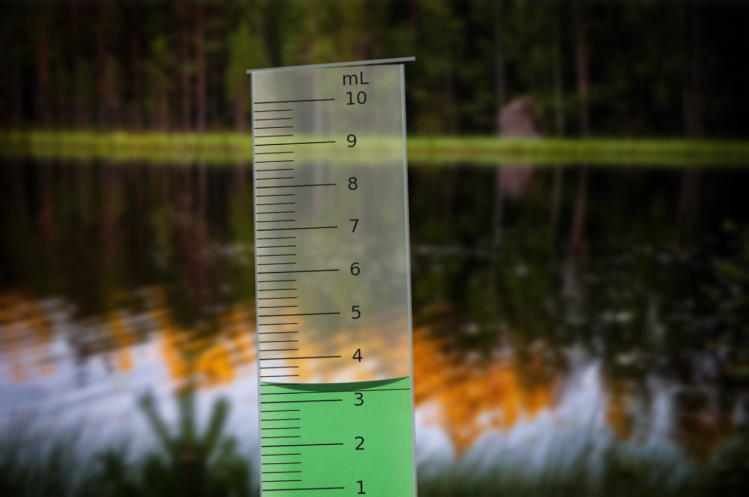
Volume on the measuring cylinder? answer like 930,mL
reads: 3.2,mL
